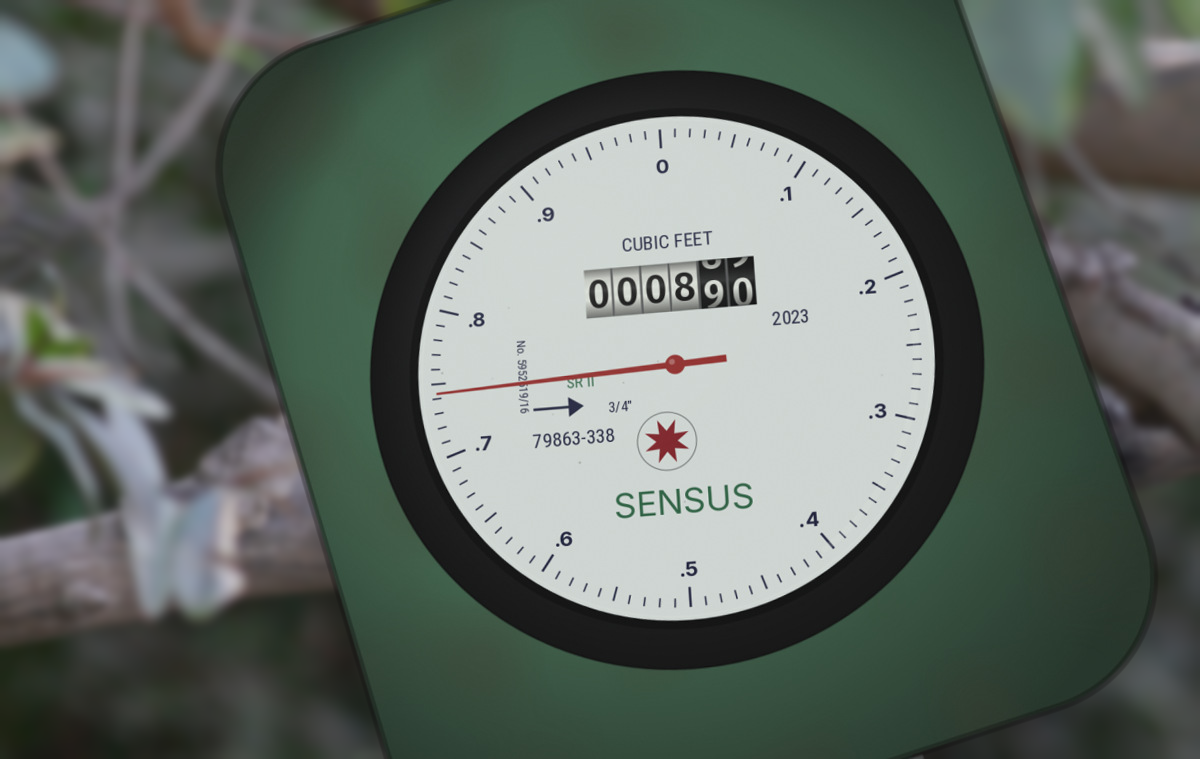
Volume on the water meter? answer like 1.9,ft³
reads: 889.74,ft³
